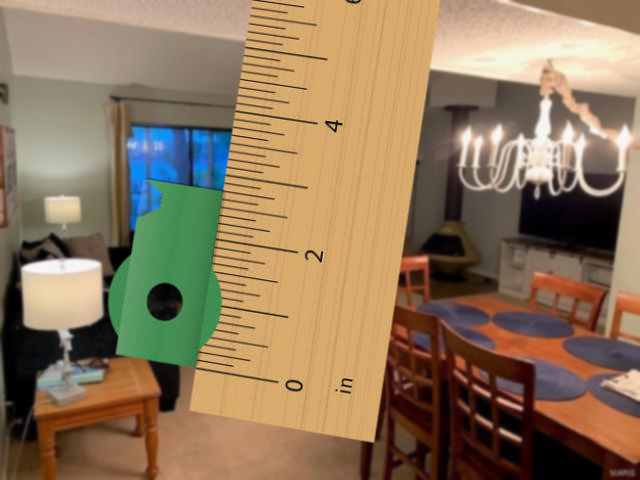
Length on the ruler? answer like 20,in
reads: 2.75,in
